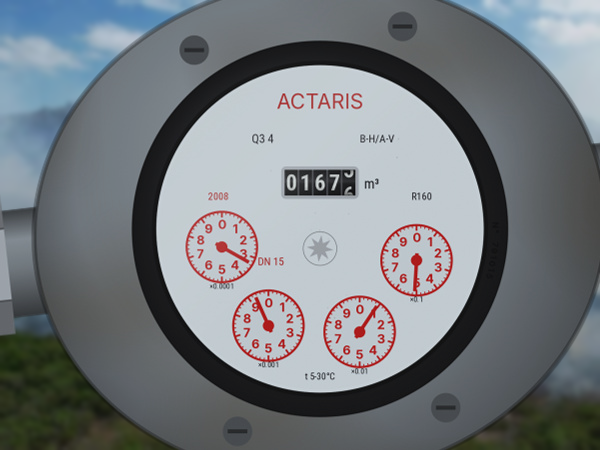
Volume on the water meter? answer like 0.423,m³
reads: 1675.5093,m³
